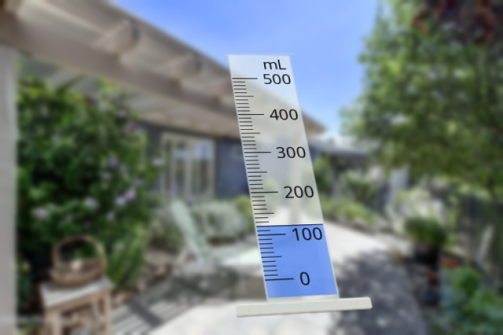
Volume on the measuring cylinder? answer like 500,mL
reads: 120,mL
